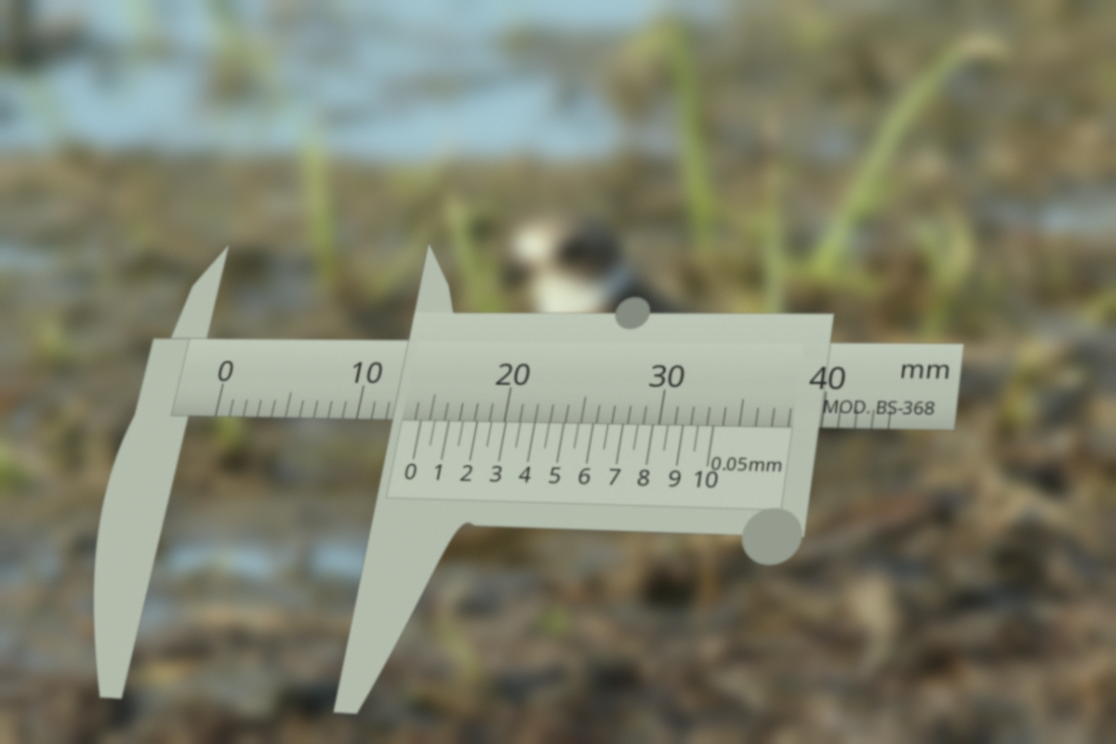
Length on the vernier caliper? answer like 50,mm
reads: 14.4,mm
